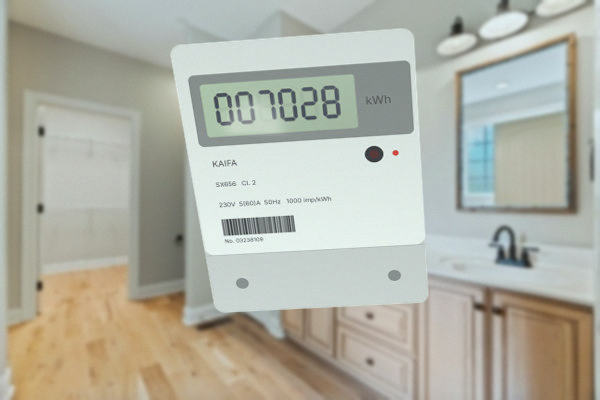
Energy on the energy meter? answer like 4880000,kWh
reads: 7028,kWh
